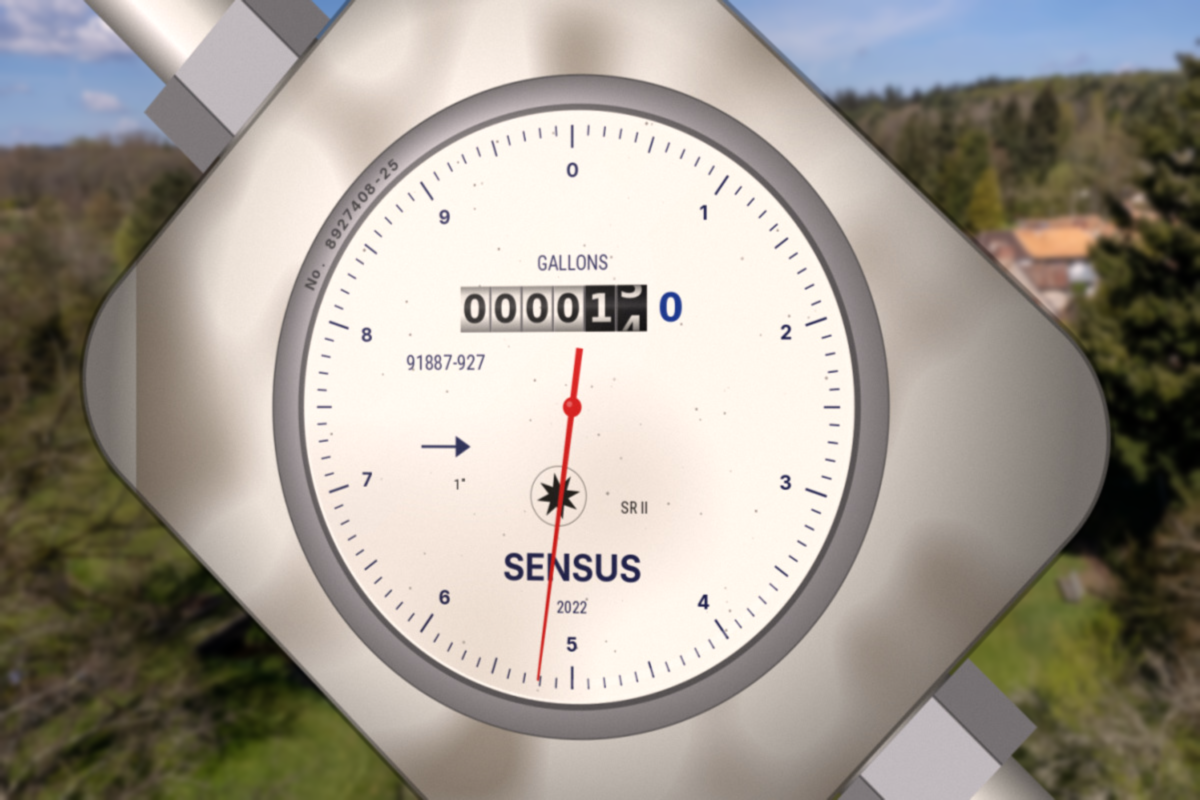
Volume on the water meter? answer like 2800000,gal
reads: 135.2,gal
